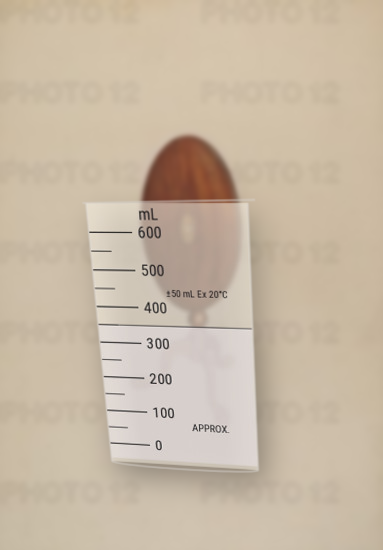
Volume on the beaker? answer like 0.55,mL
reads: 350,mL
